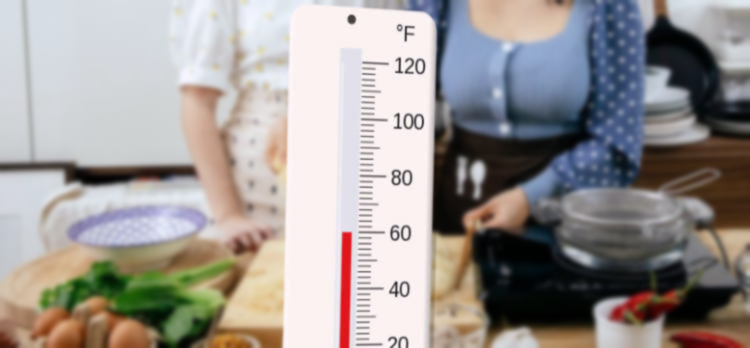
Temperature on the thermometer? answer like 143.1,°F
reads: 60,°F
